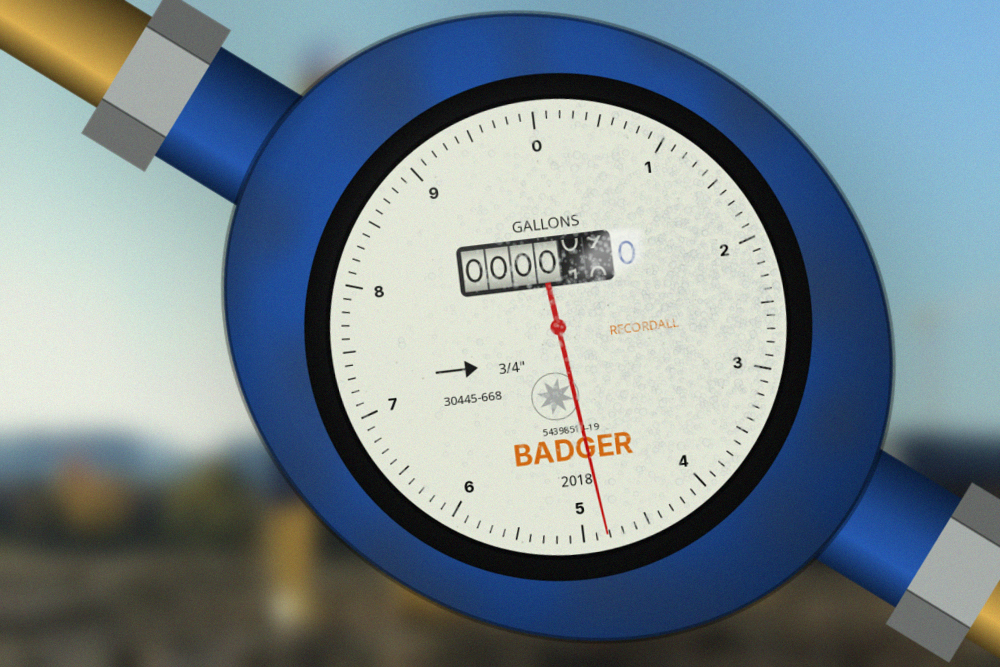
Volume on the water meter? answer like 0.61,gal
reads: 94.8,gal
